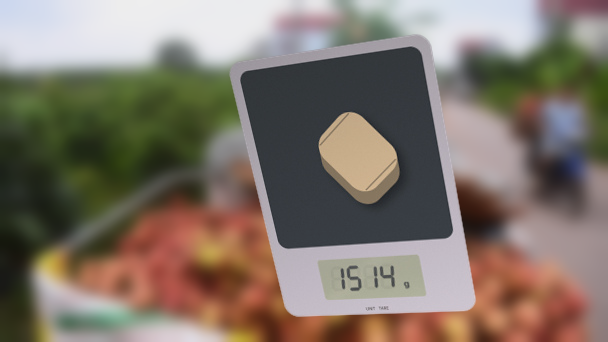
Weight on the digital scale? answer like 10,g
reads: 1514,g
